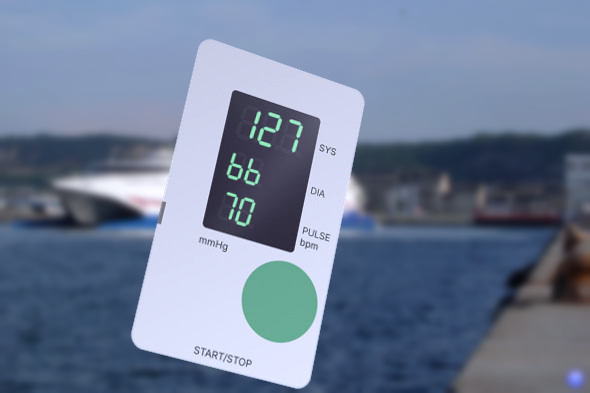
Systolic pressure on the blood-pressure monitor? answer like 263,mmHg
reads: 127,mmHg
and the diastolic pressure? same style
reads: 66,mmHg
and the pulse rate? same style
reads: 70,bpm
